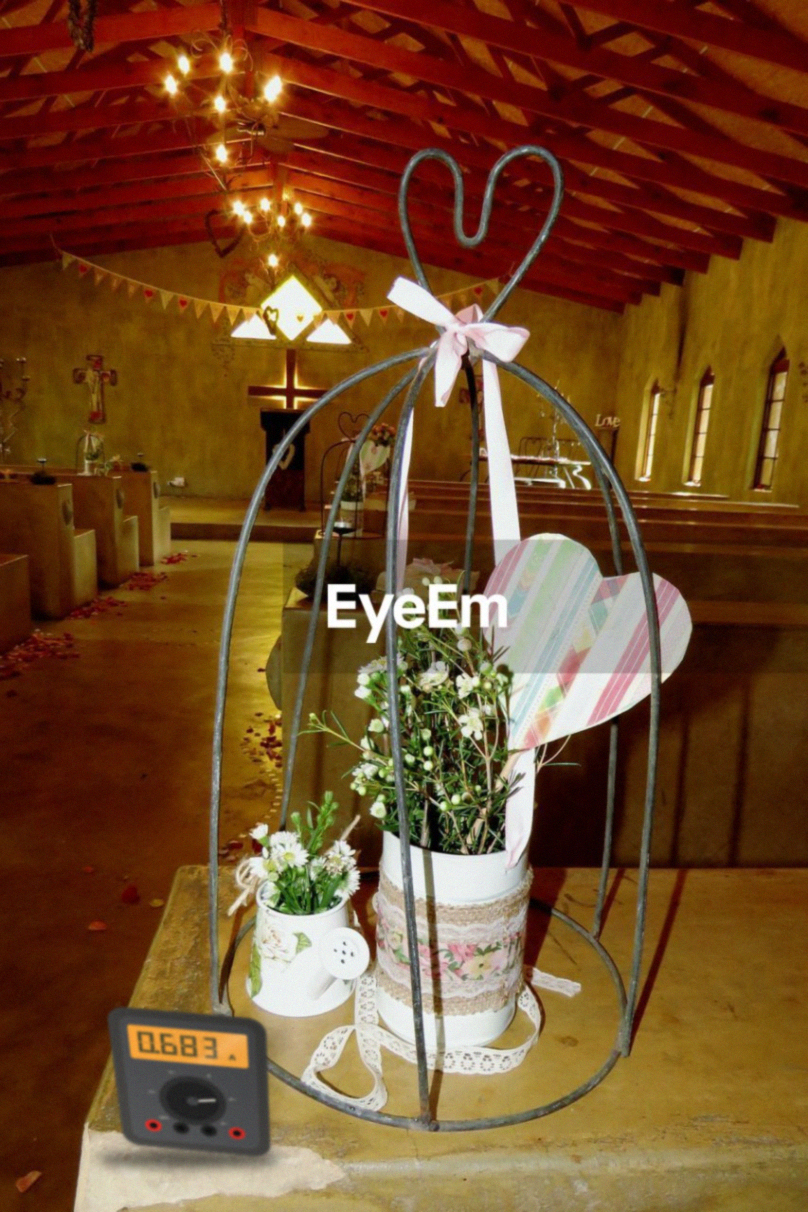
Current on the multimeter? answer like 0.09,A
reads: 0.683,A
